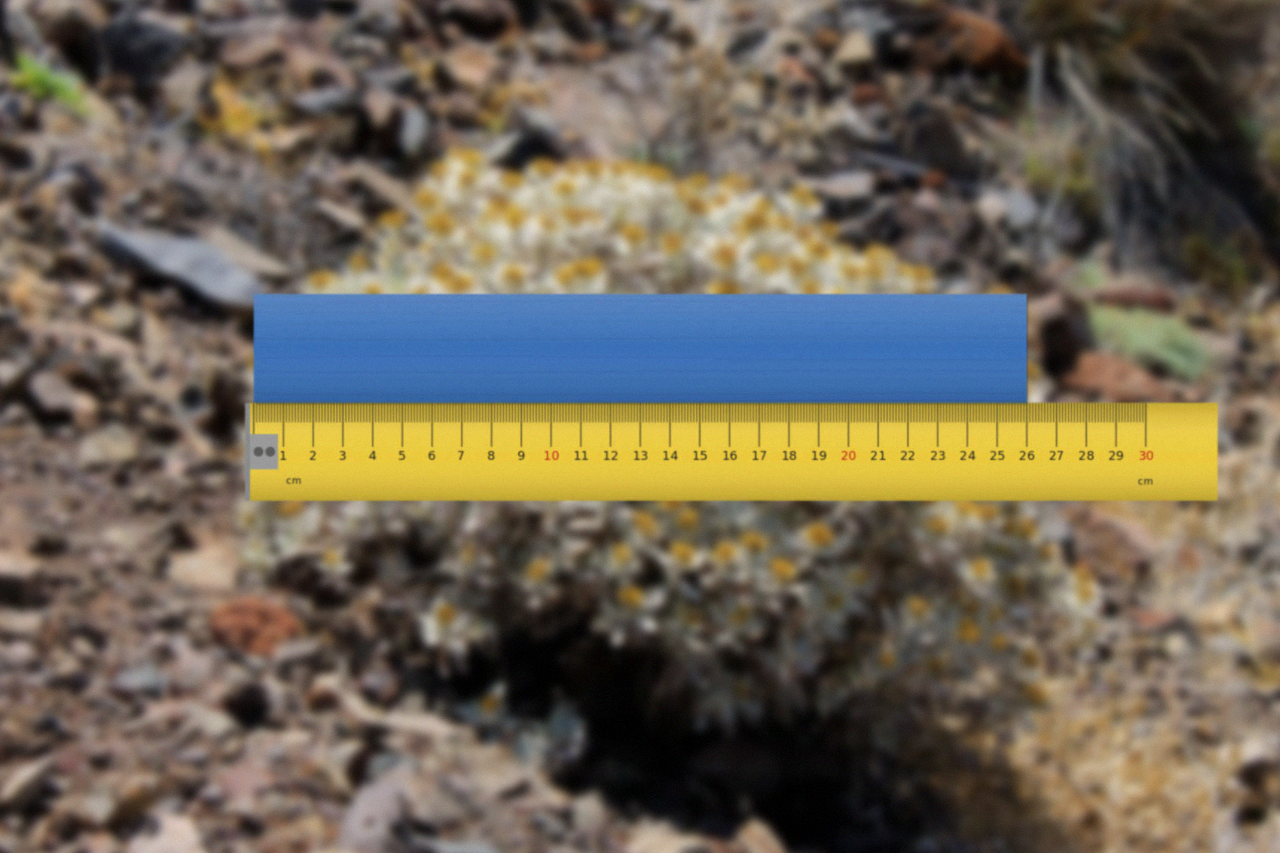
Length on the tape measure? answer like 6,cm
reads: 26,cm
